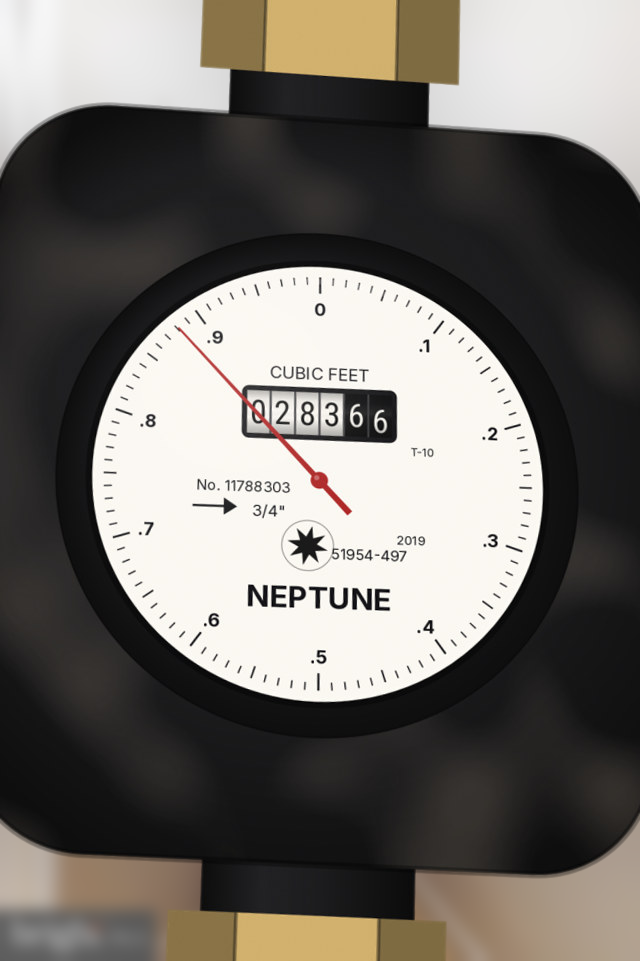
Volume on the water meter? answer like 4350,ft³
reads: 28365.88,ft³
